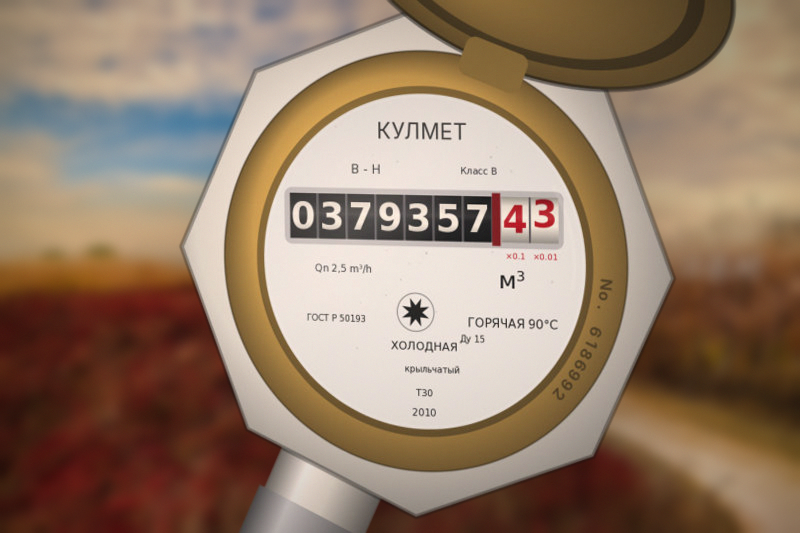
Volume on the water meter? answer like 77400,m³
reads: 379357.43,m³
